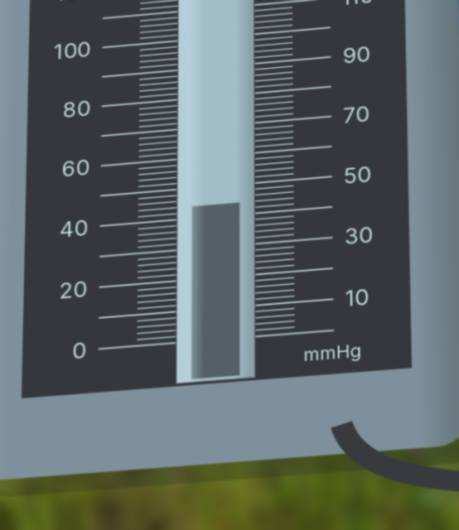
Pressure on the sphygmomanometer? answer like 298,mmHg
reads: 44,mmHg
